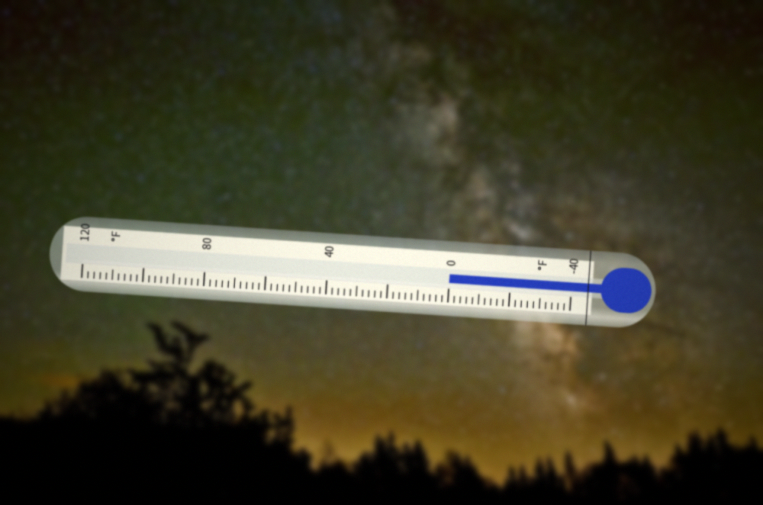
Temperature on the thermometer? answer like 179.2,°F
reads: 0,°F
